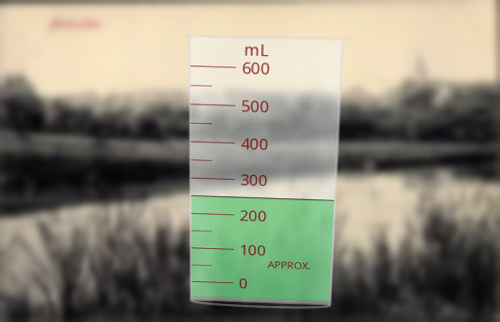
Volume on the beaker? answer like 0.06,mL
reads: 250,mL
